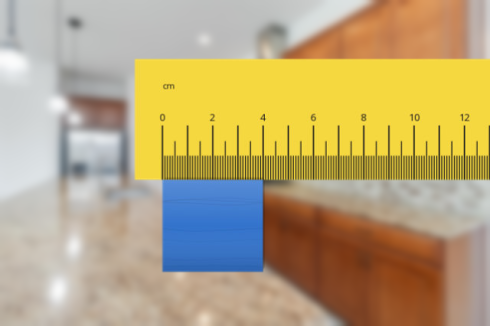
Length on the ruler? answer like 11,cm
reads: 4,cm
